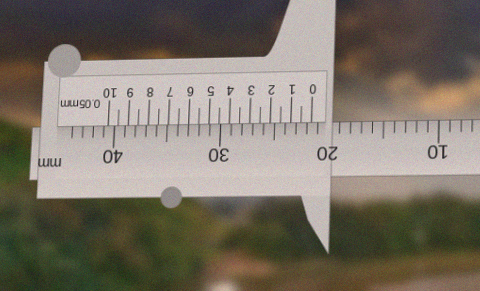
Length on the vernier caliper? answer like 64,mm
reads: 21.6,mm
